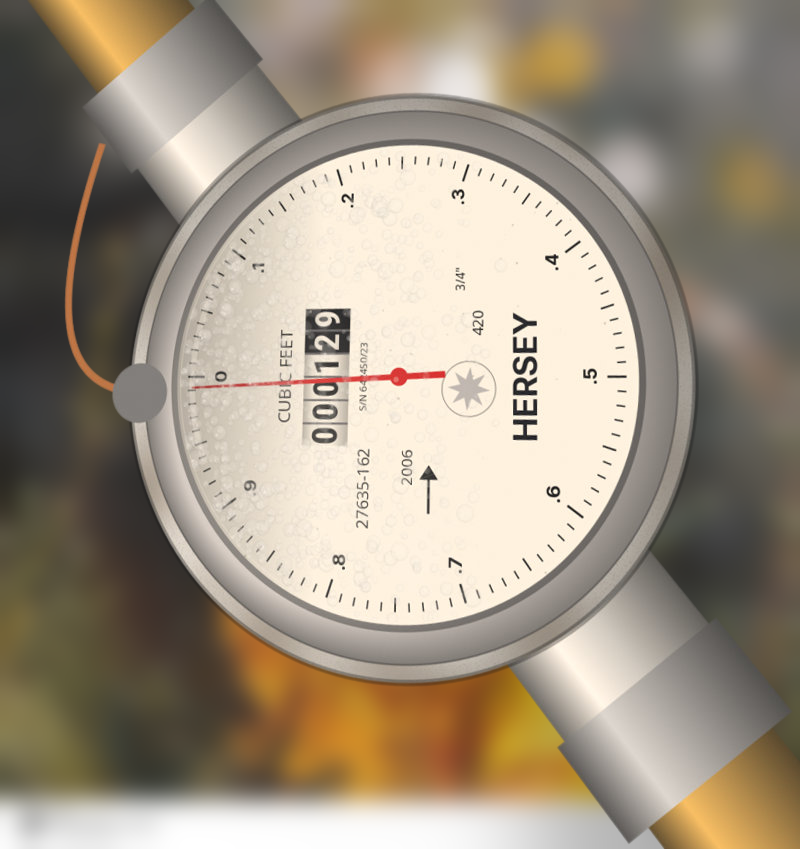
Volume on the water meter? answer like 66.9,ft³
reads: 128.99,ft³
